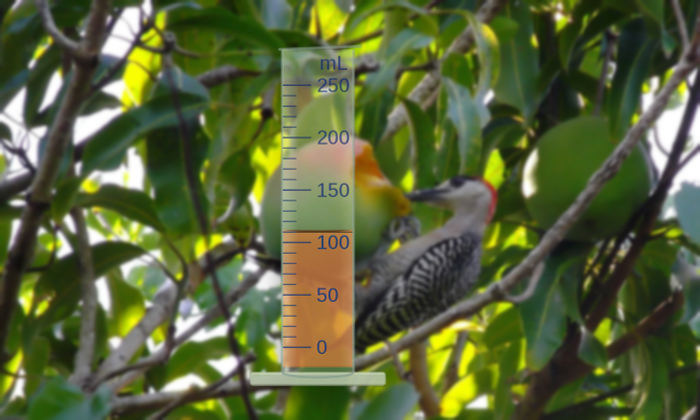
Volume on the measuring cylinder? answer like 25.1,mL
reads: 110,mL
